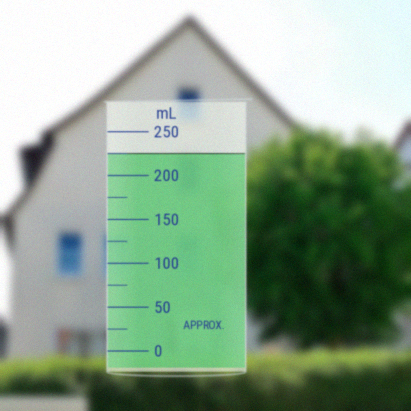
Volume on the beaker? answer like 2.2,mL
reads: 225,mL
